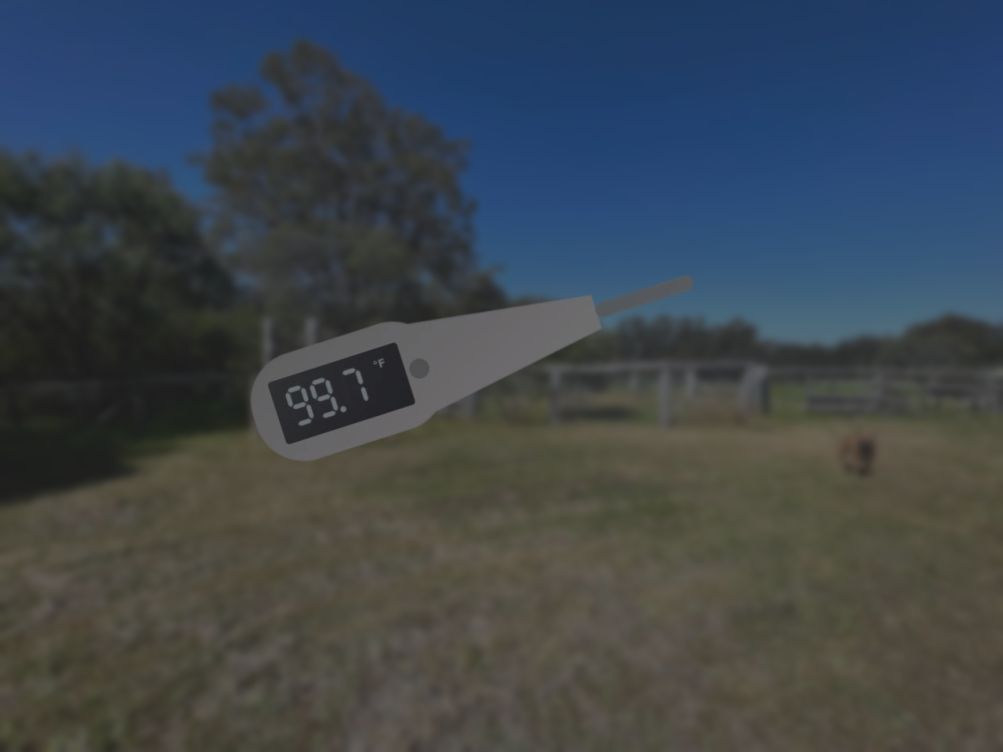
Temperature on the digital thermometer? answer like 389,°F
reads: 99.7,°F
